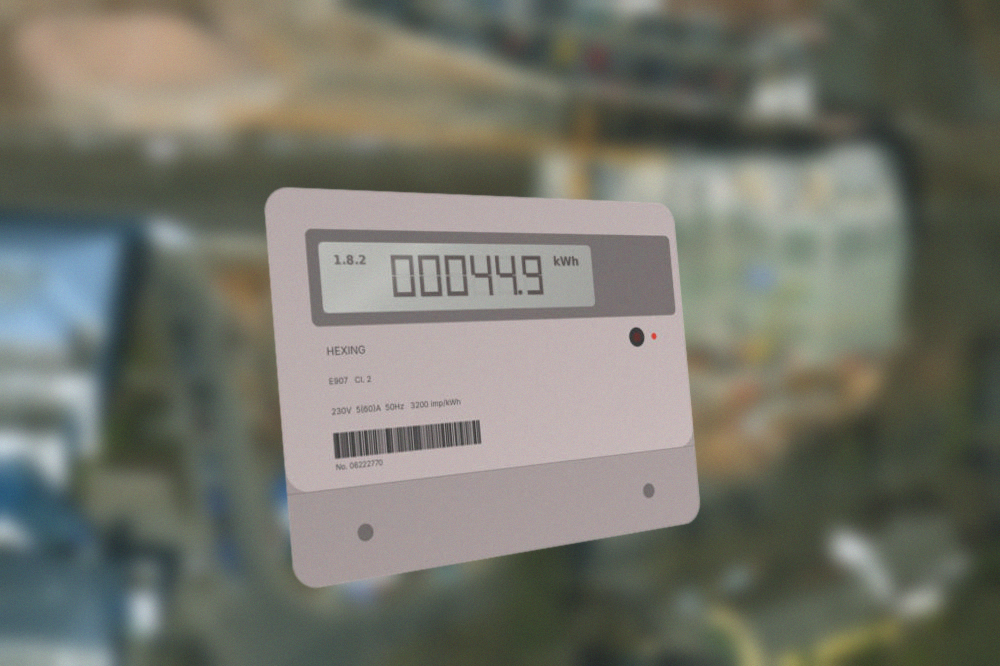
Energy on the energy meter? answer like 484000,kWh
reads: 44.9,kWh
